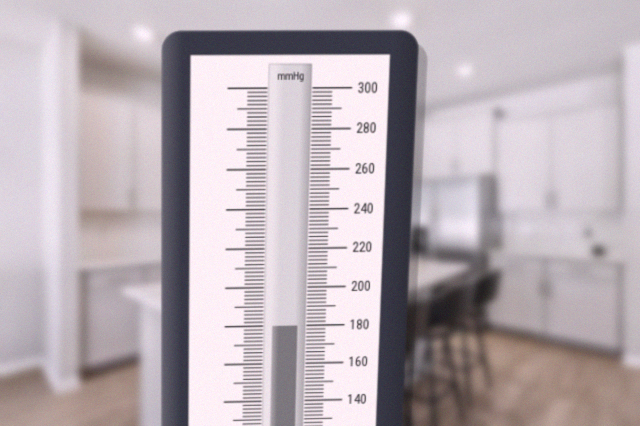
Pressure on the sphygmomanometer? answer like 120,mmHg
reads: 180,mmHg
